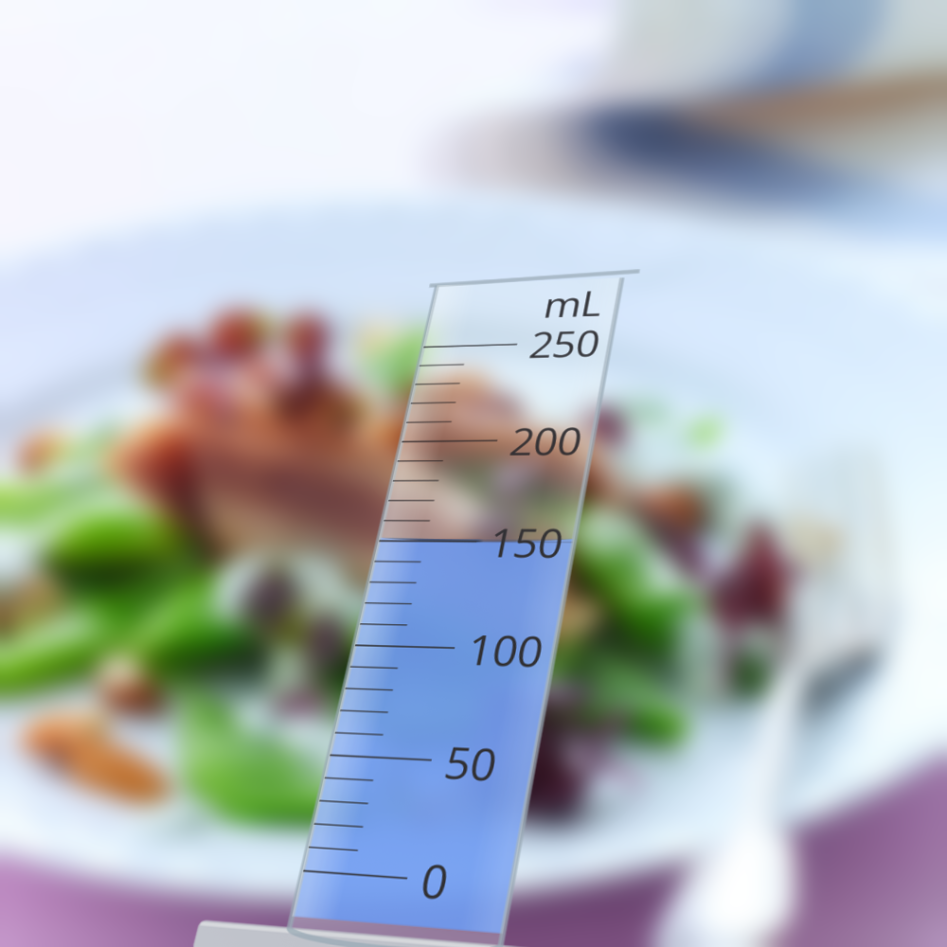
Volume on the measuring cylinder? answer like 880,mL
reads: 150,mL
